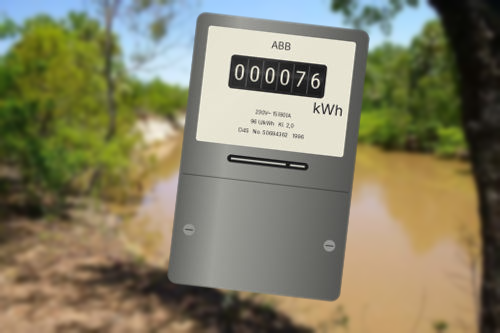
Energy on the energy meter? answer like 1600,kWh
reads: 76,kWh
